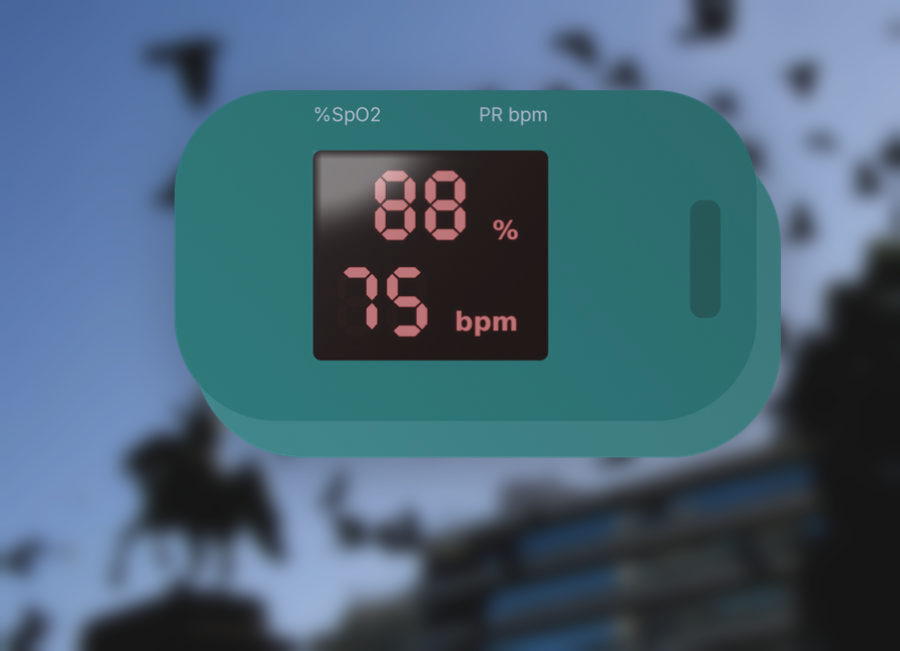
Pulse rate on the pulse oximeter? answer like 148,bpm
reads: 75,bpm
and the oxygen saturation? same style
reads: 88,%
